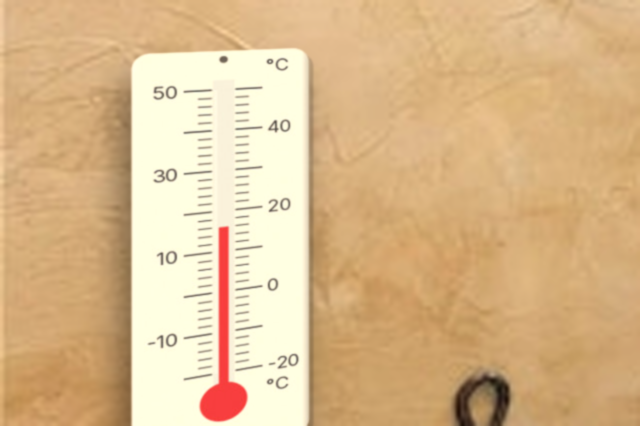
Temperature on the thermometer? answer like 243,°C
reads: 16,°C
